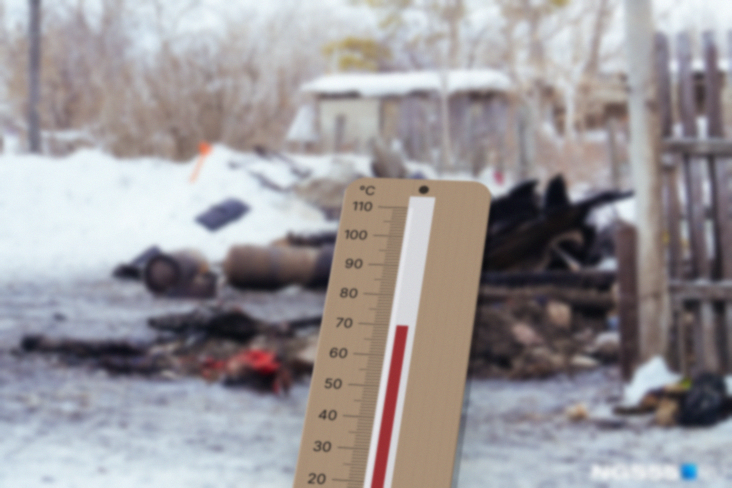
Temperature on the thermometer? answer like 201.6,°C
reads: 70,°C
